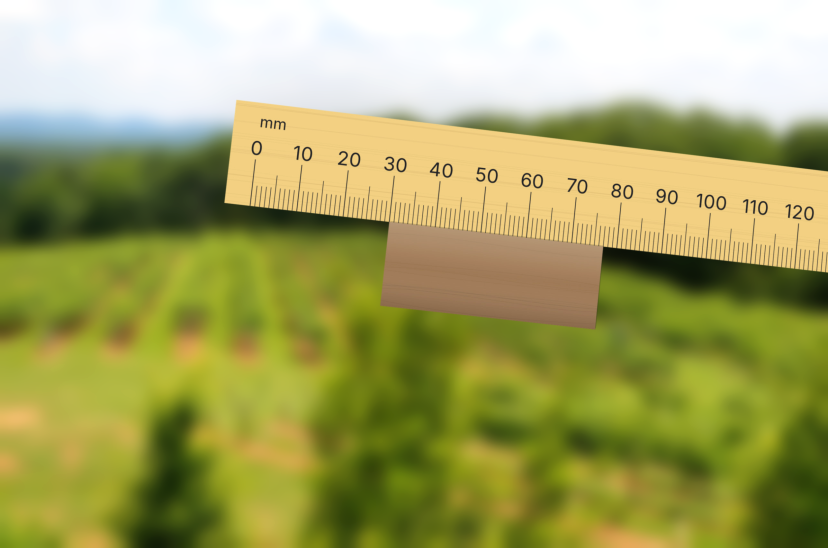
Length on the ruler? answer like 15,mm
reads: 47,mm
